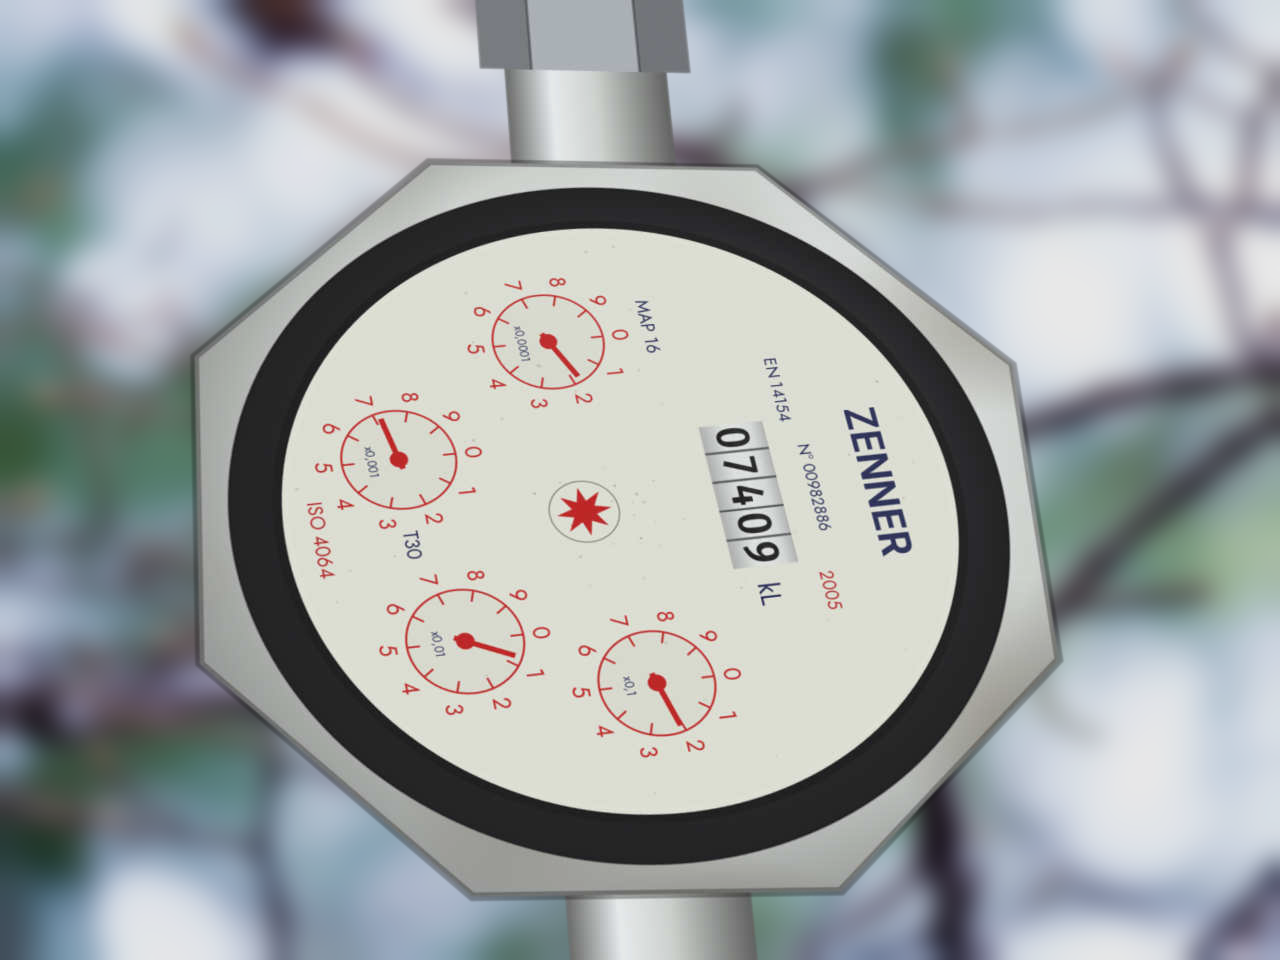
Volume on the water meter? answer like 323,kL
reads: 7409.2071,kL
